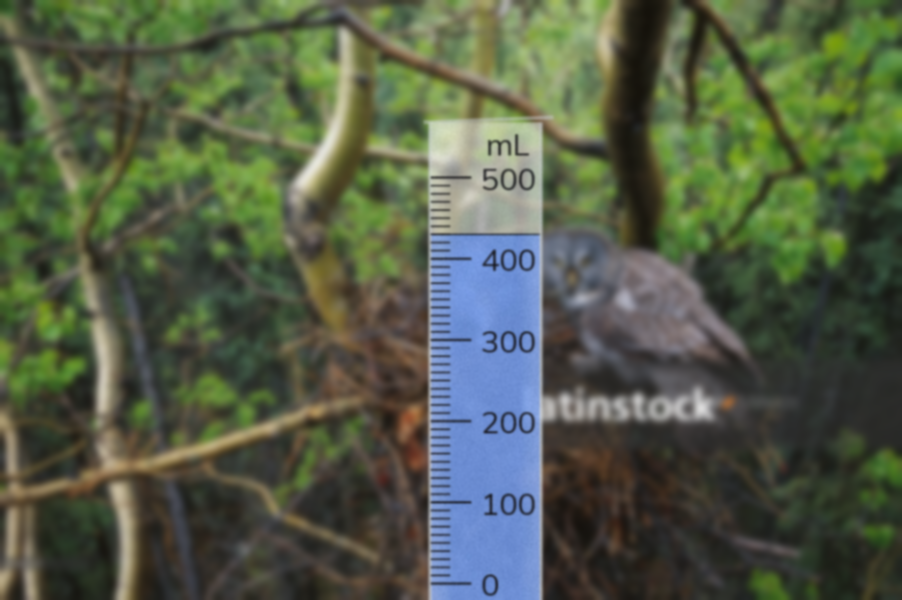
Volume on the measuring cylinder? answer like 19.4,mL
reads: 430,mL
